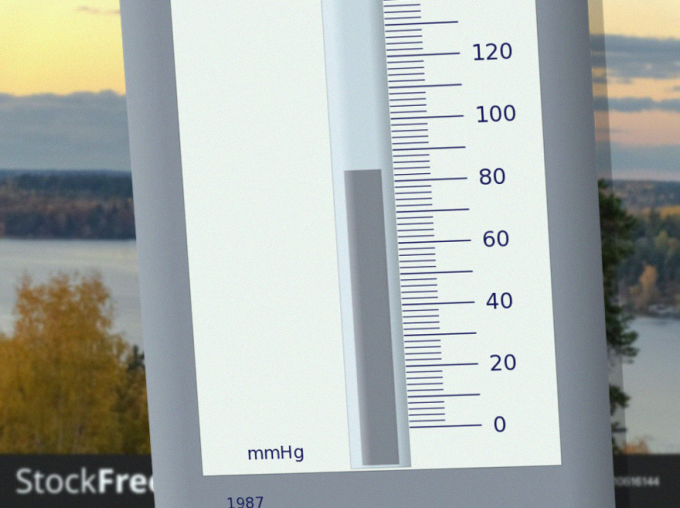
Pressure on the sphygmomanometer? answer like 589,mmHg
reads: 84,mmHg
